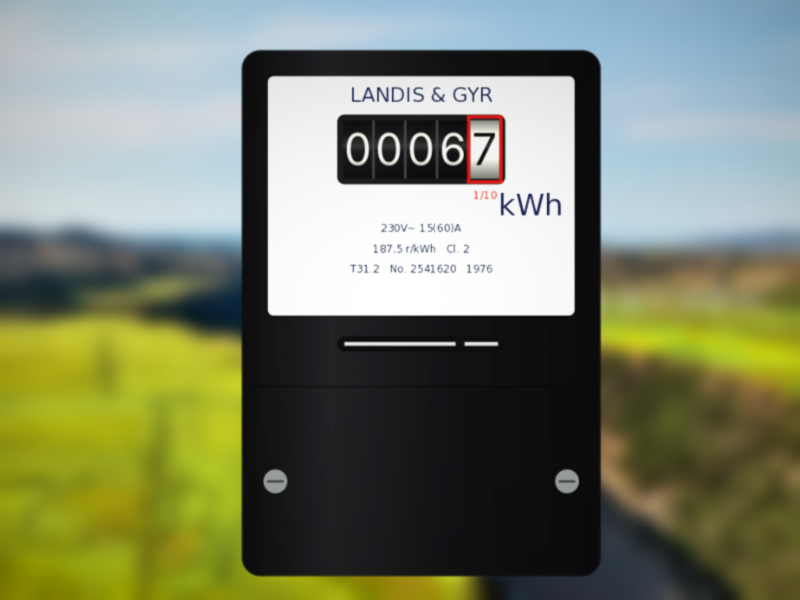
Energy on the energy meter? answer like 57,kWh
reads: 6.7,kWh
